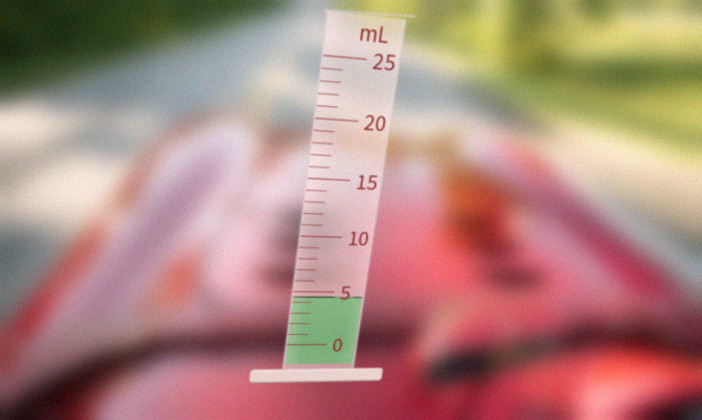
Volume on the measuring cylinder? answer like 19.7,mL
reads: 4.5,mL
